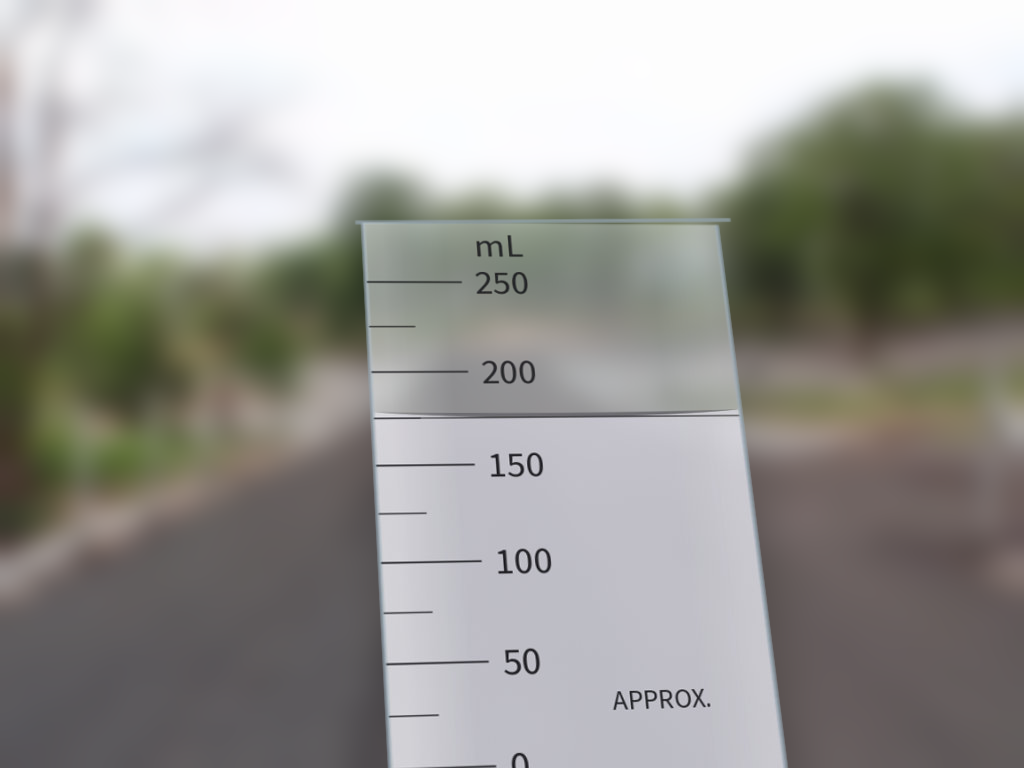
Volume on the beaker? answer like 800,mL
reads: 175,mL
